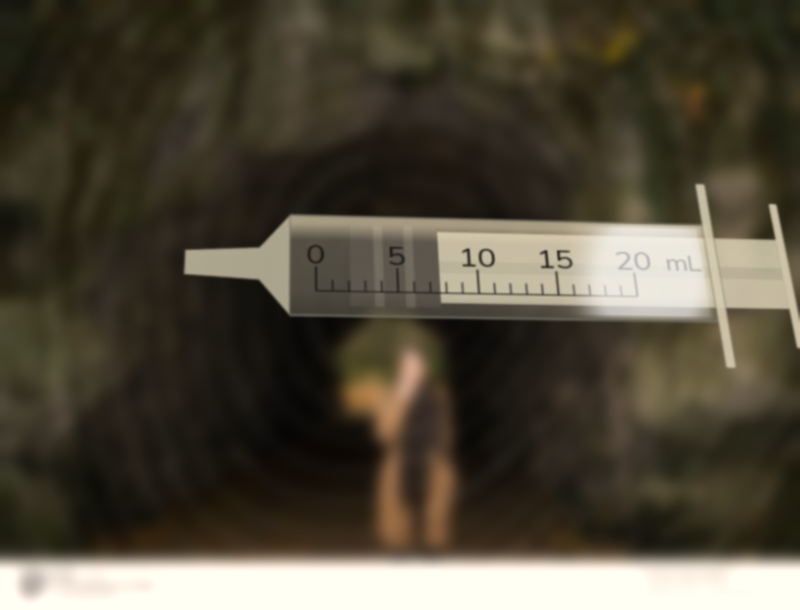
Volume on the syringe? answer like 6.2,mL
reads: 2,mL
